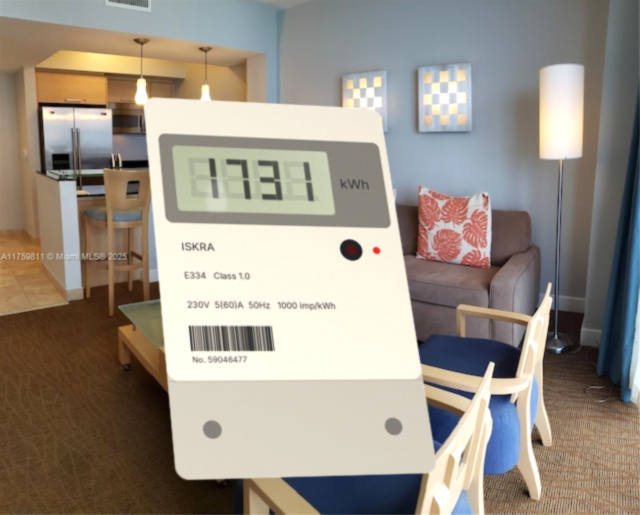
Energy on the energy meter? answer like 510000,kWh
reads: 1731,kWh
